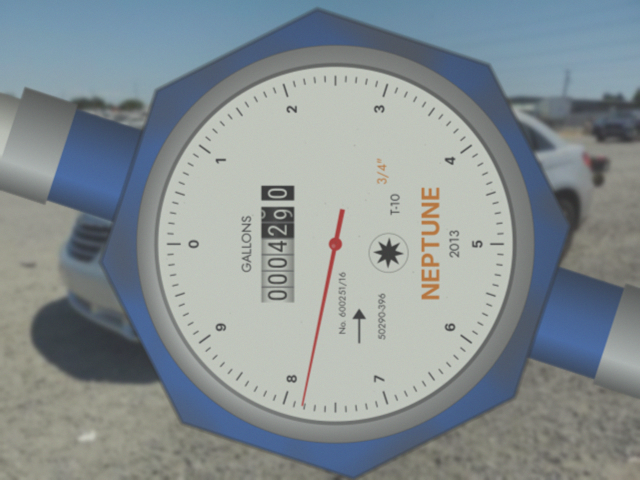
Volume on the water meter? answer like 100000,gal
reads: 4287.8,gal
